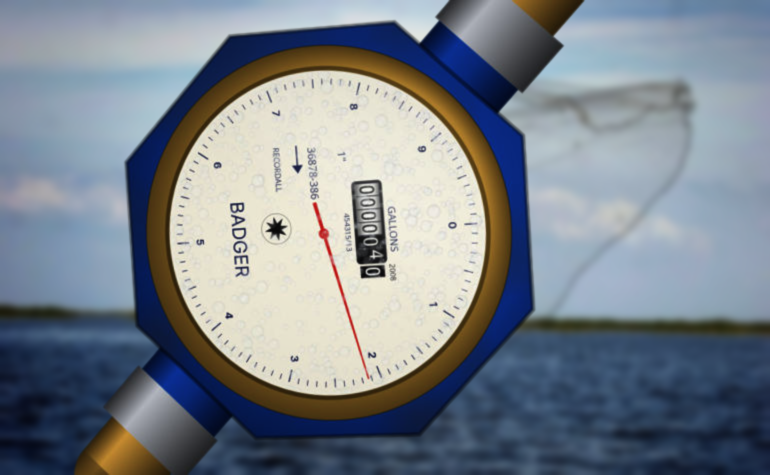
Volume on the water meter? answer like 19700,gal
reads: 42.1,gal
